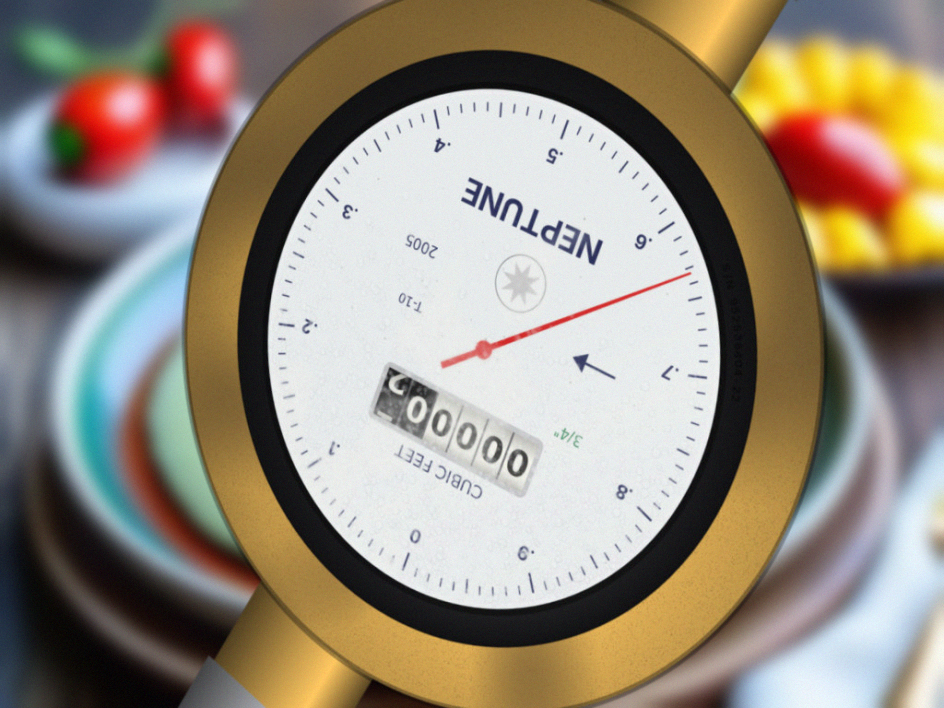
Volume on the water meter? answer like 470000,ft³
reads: 1.63,ft³
